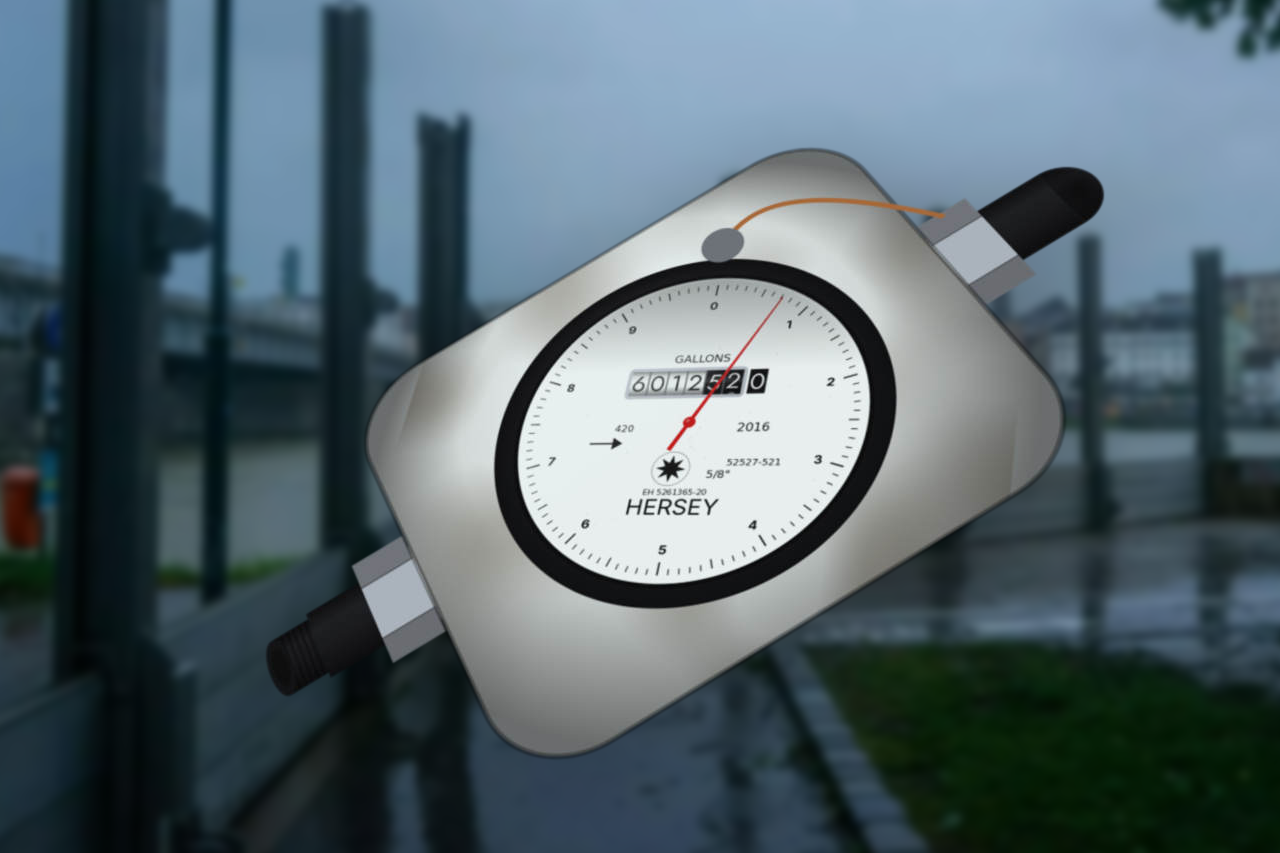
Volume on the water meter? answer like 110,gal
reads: 6012520.7,gal
